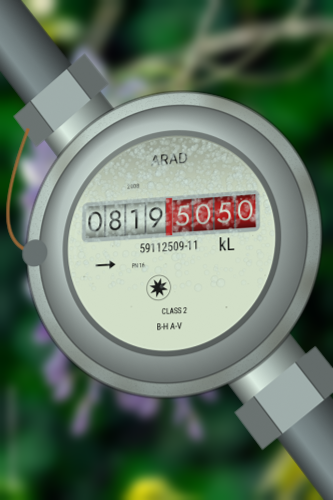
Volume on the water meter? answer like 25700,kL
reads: 819.5050,kL
